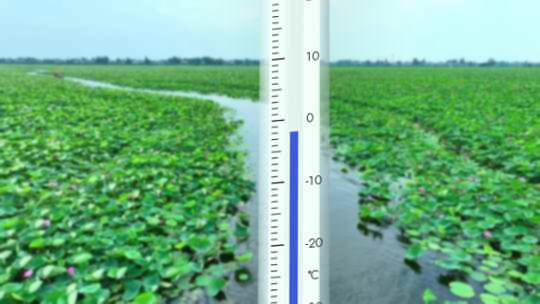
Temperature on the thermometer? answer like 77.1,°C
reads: -2,°C
